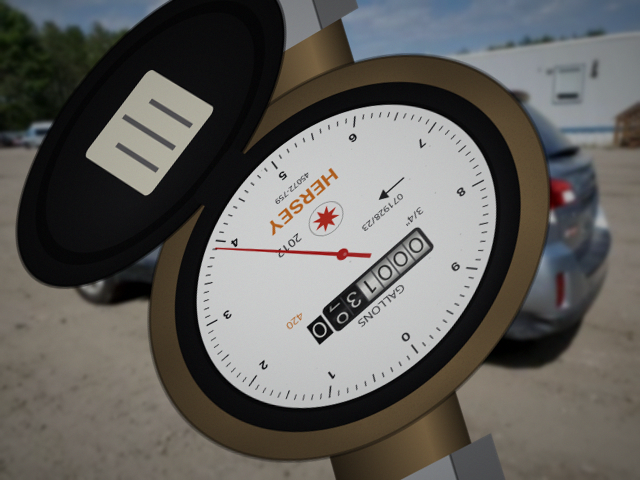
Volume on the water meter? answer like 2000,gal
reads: 1363.9,gal
